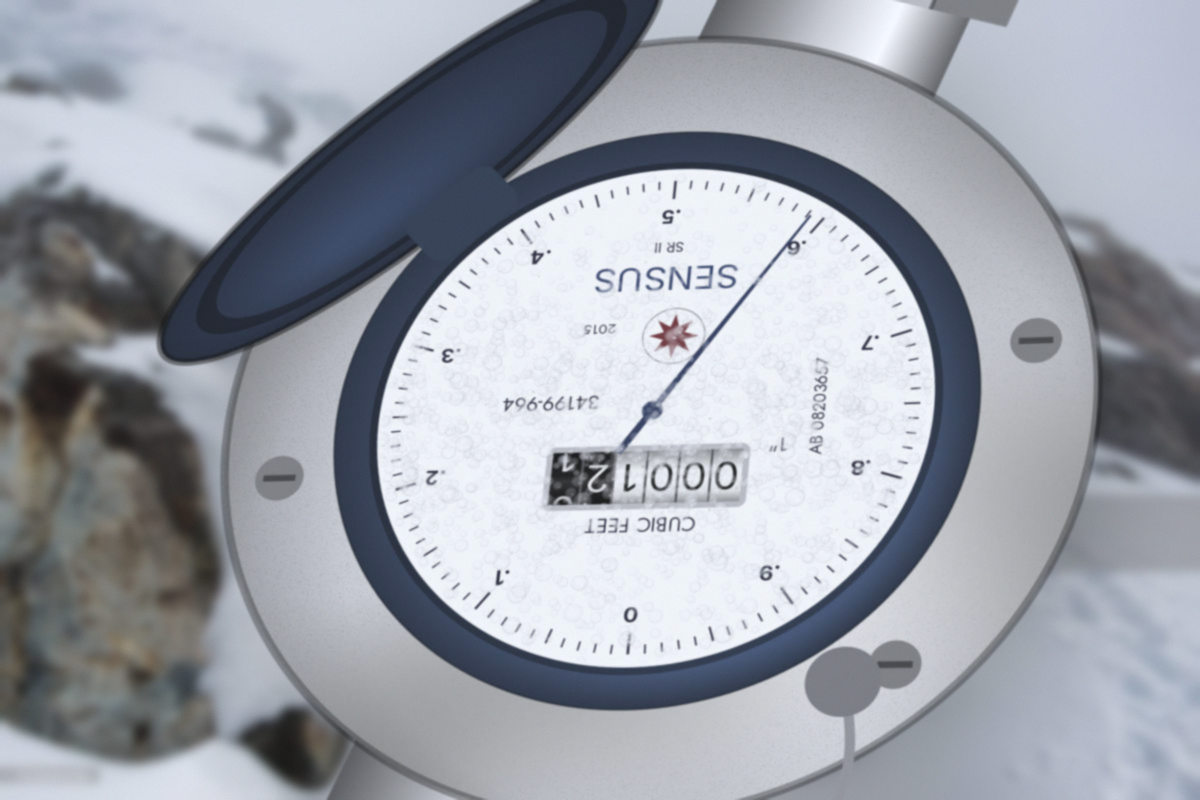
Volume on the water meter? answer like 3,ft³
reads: 120.59,ft³
